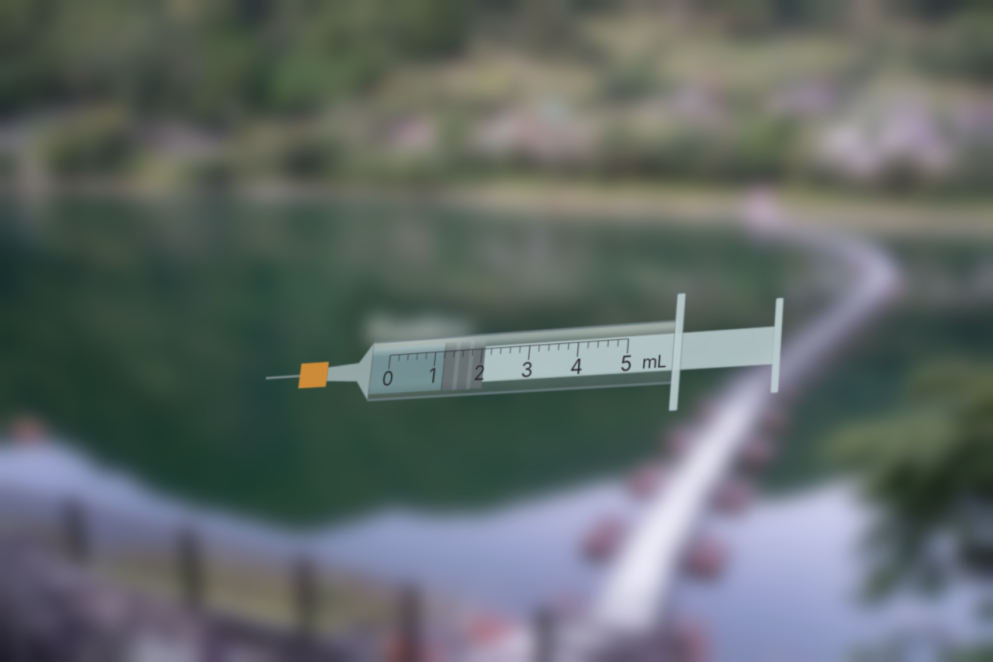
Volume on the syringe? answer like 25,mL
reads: 1.2,mL
